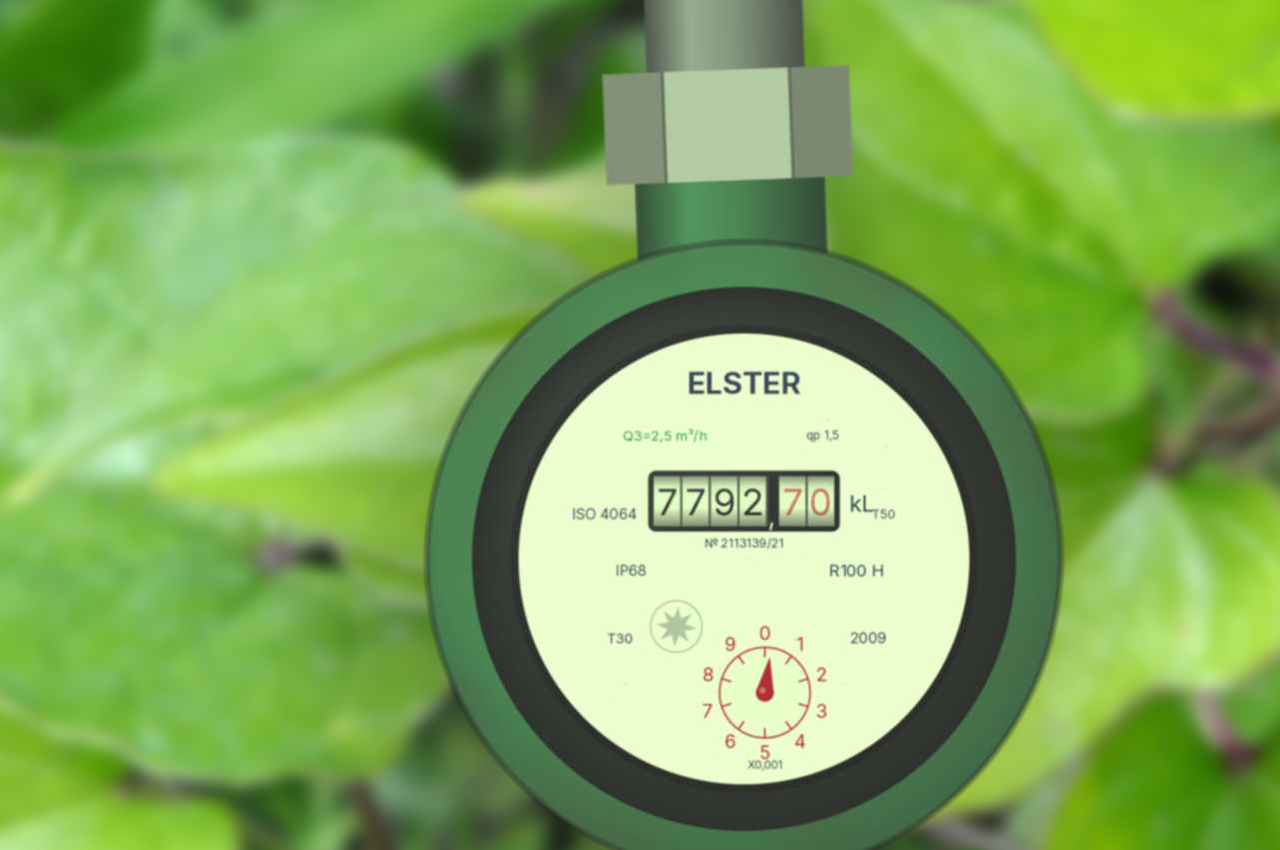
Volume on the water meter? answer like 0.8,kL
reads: 7792.700,kL
